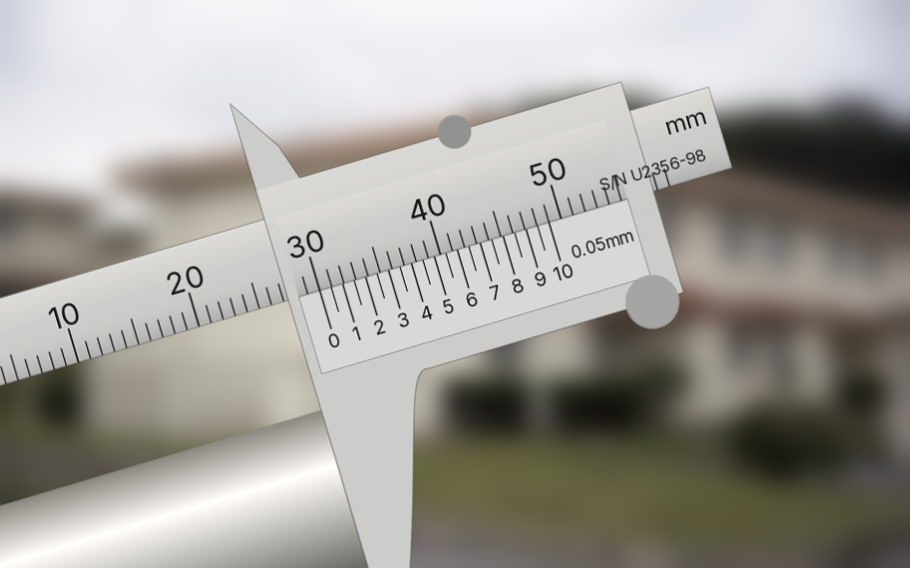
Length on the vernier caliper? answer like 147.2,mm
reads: 30.0,mm
